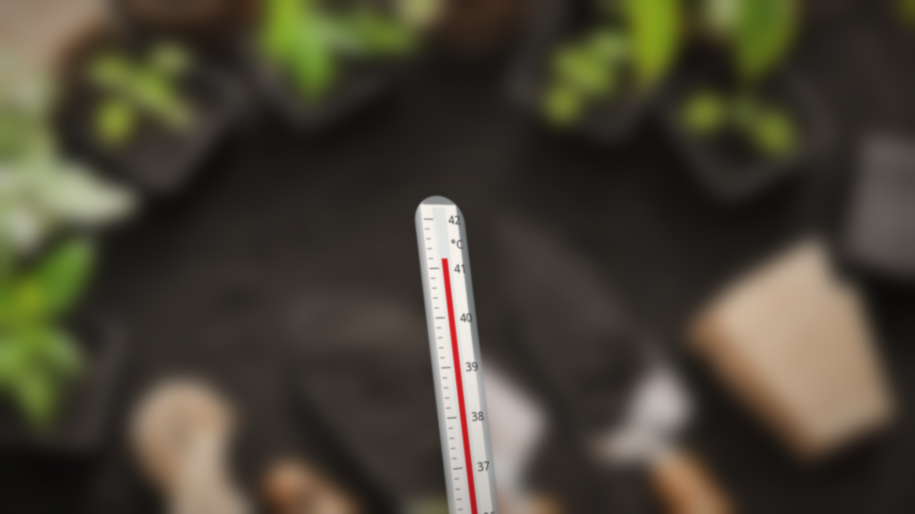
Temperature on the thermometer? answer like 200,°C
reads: 41.2,°C
